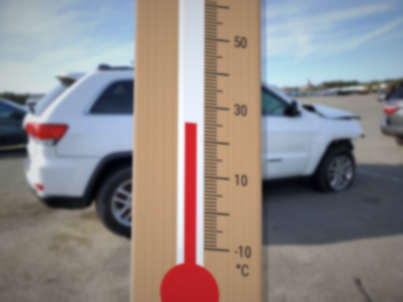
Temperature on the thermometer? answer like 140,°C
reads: 25,°C
